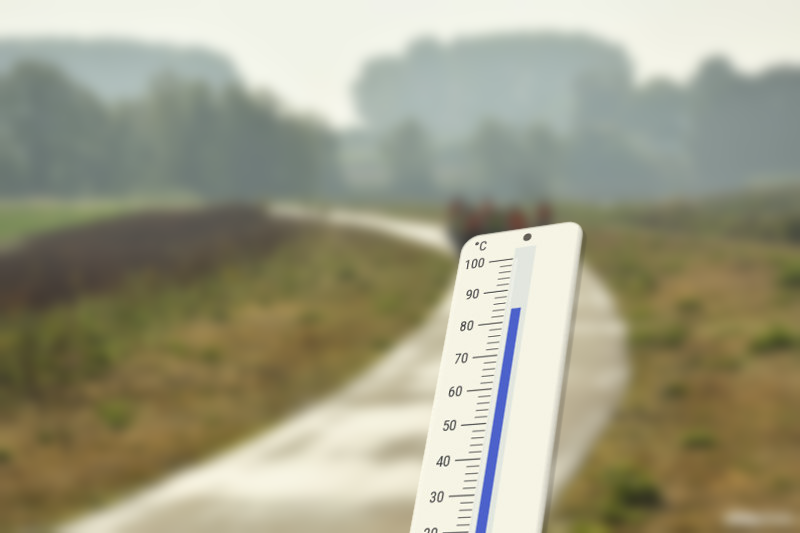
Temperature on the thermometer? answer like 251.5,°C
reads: 84,°C
